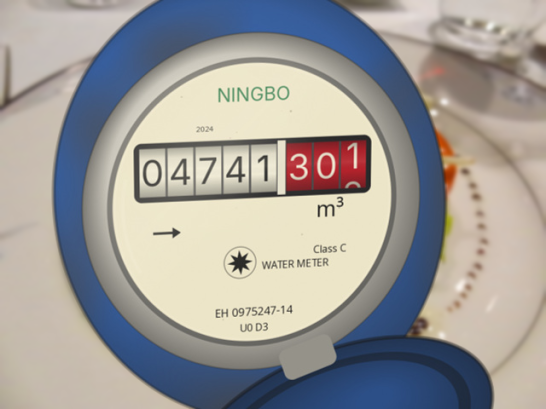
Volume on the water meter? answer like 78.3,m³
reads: 4741.301,m³
